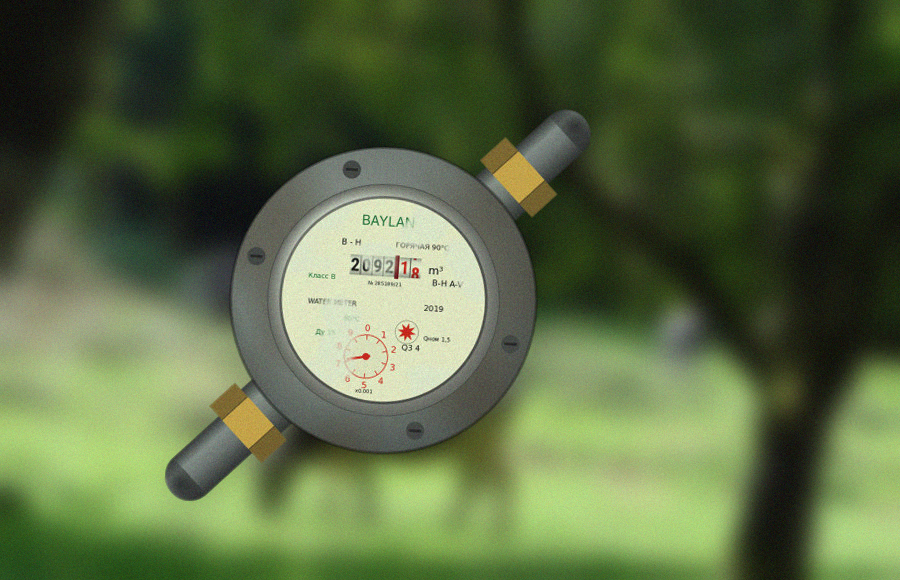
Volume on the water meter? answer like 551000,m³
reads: 2092.177,m³
